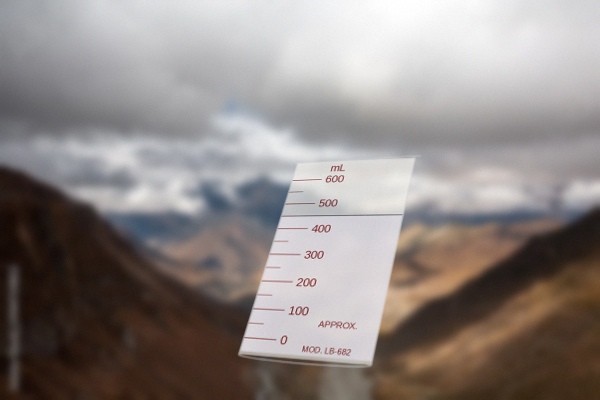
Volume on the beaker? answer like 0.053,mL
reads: 450,mL
